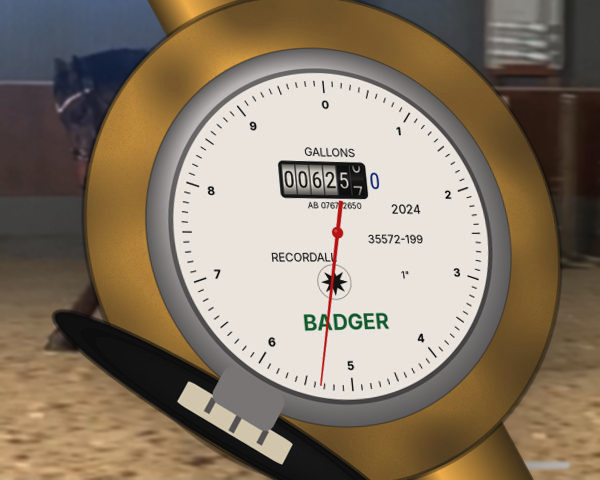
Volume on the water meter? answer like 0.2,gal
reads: 62565.3,gal
